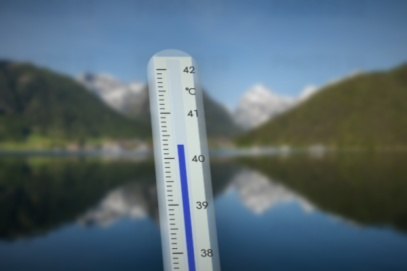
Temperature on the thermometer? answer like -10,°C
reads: 40.3,°C
